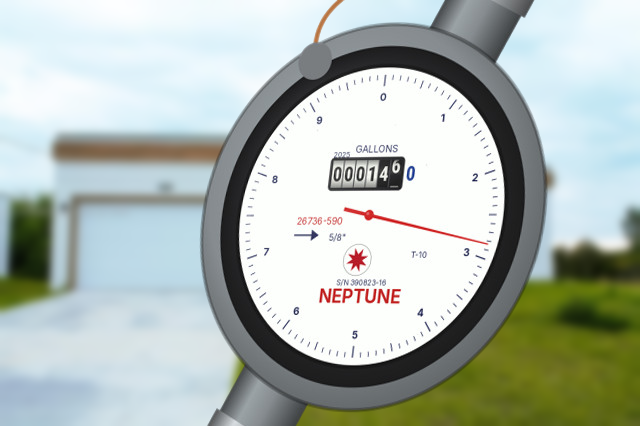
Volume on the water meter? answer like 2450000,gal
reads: 1462.8,gal
